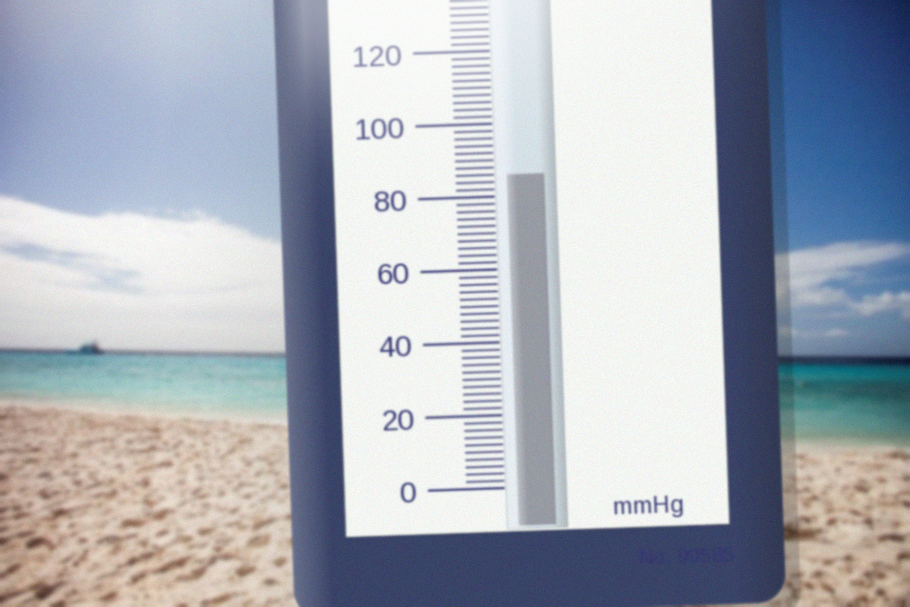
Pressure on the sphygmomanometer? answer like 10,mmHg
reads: 86,mmHg
